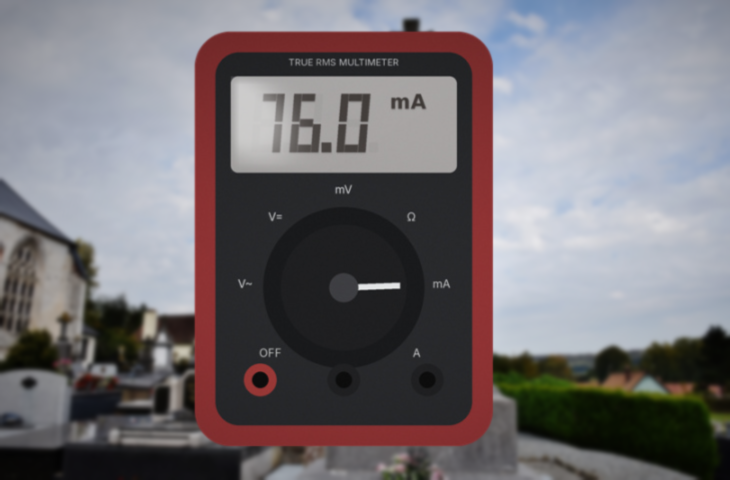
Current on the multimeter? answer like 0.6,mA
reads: 76.0,mA
